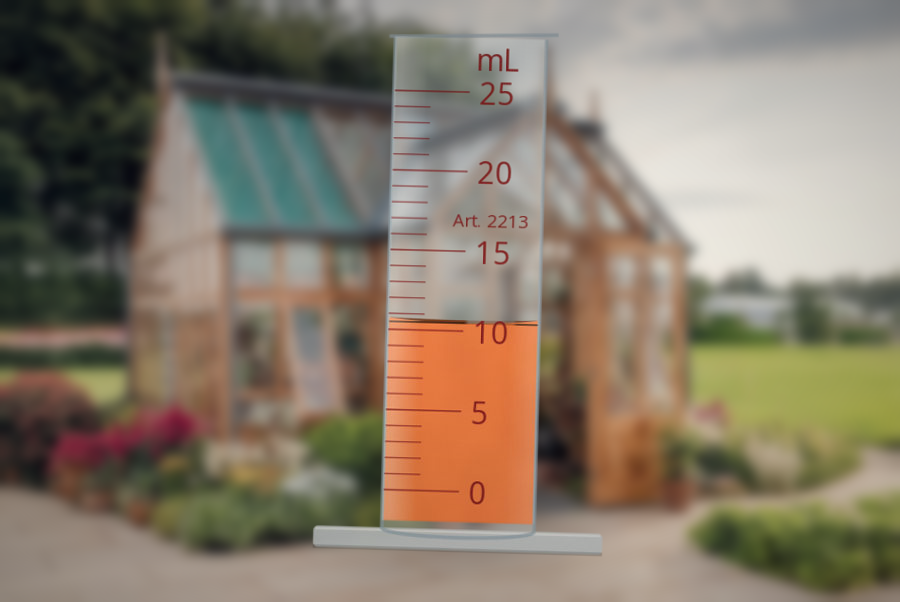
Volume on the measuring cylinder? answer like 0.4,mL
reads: 10.5,mL
